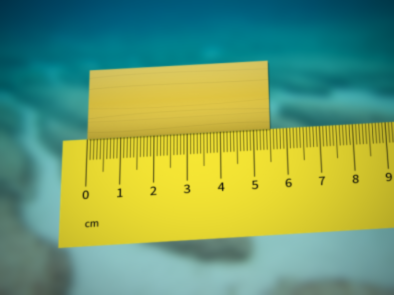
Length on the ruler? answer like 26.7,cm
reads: 5.5,cm
